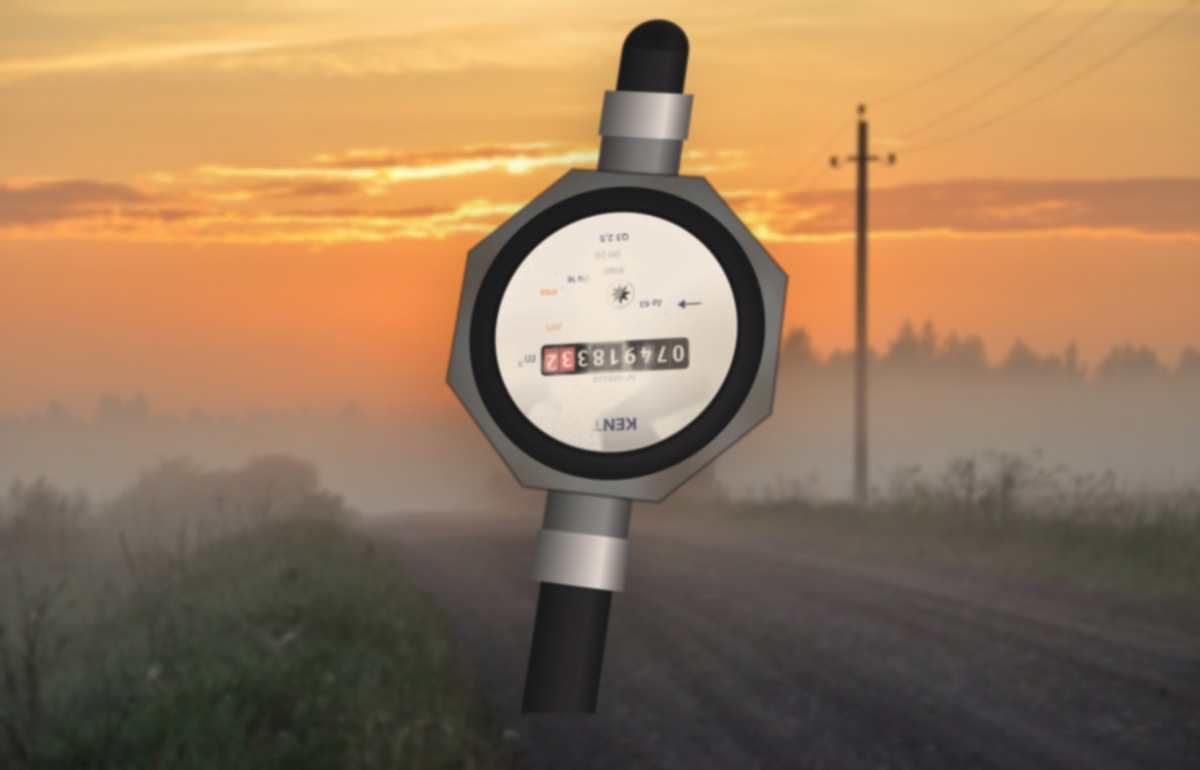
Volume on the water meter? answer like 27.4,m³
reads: 749183.32,m³
